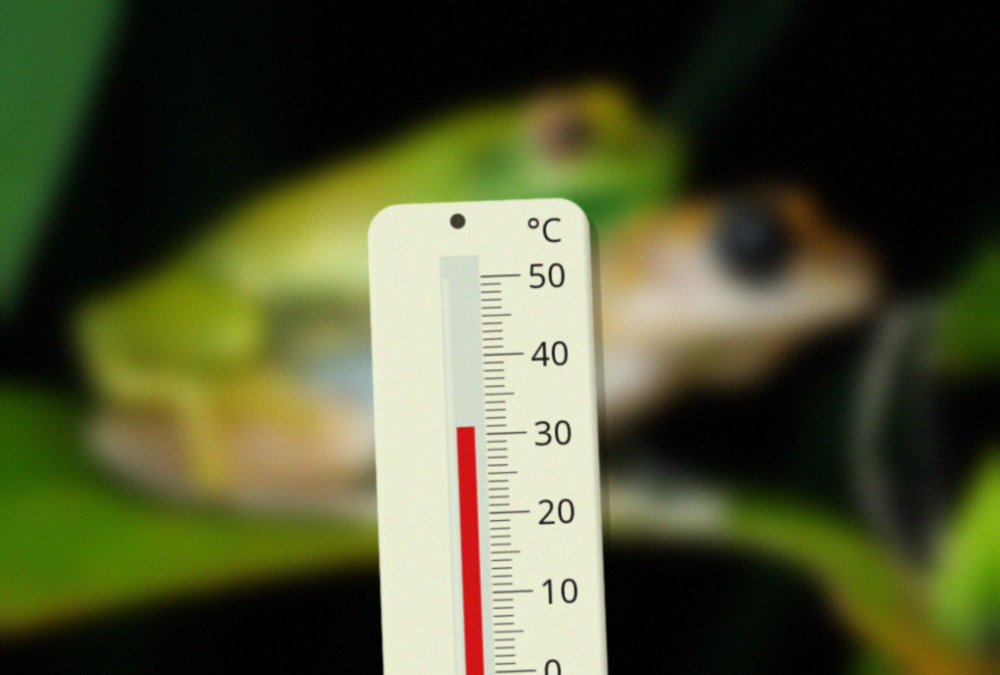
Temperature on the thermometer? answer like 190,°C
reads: 31,°C
